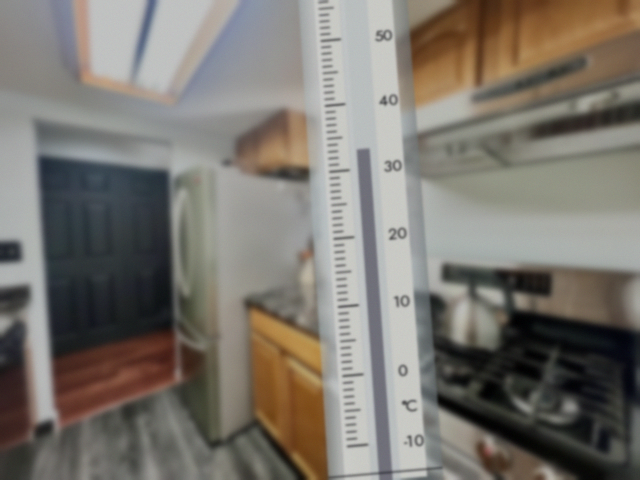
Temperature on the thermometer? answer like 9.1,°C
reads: 33,°C
